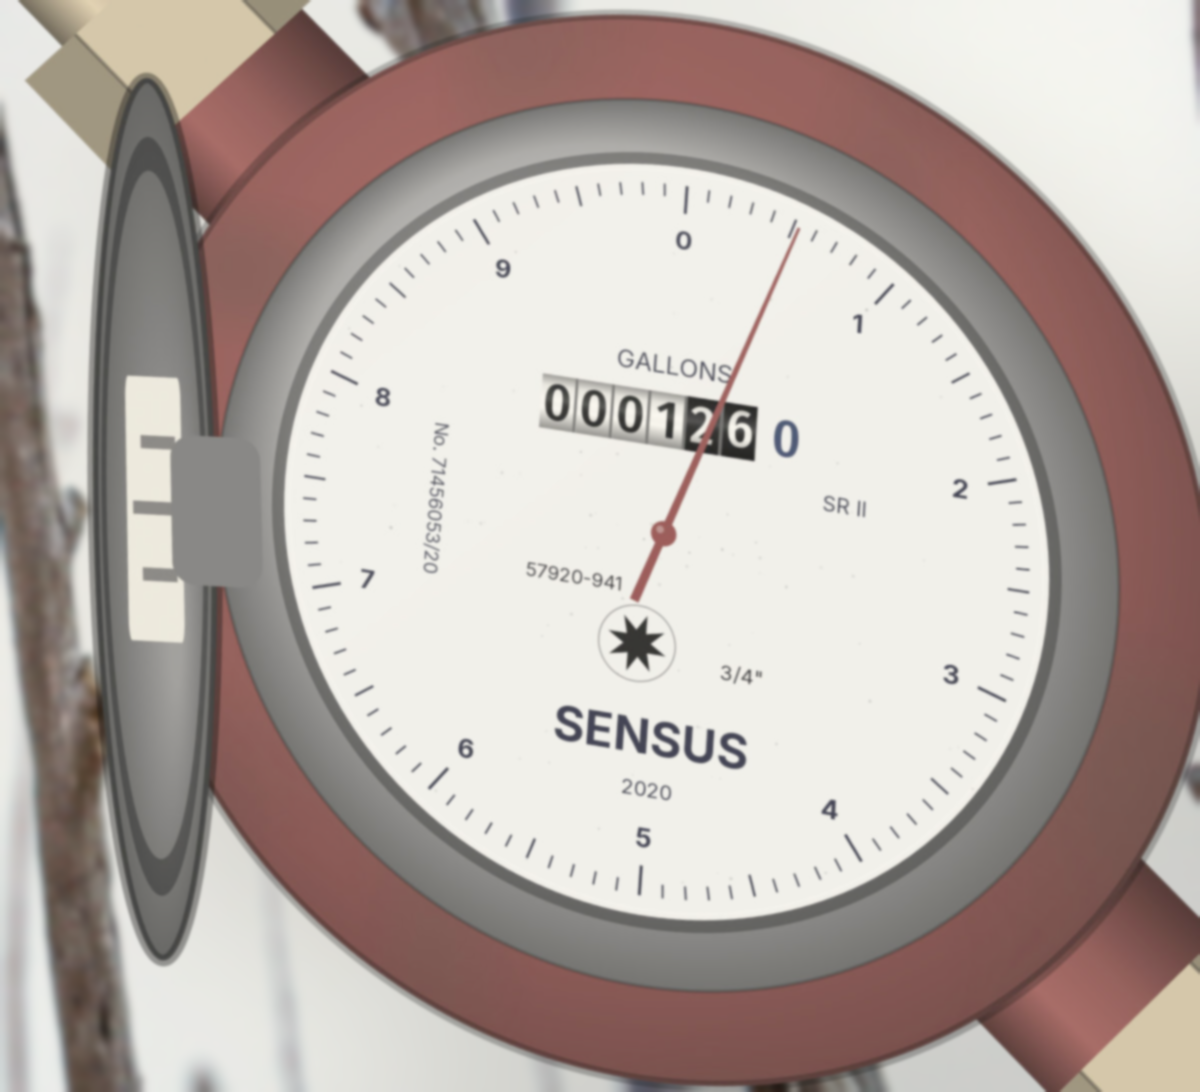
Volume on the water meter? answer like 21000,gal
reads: 1260.5,gal
